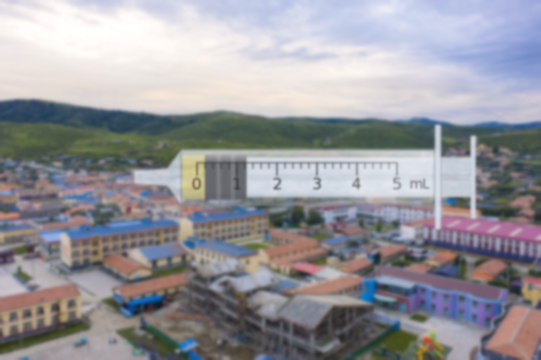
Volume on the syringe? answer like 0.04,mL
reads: 0.2,mL
